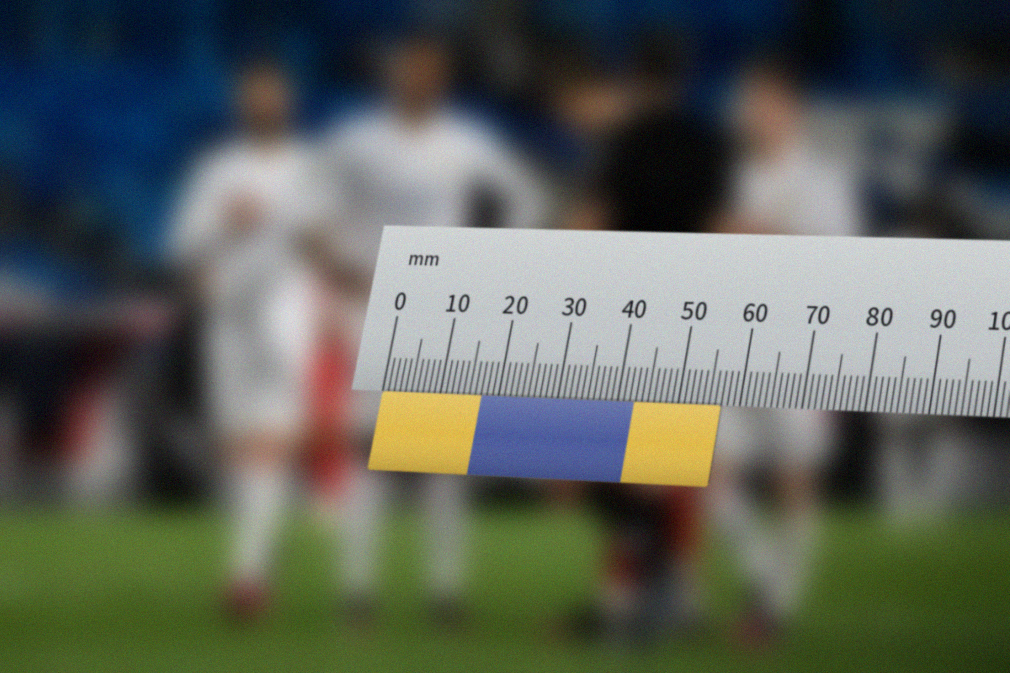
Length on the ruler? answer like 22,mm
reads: 57,mm
